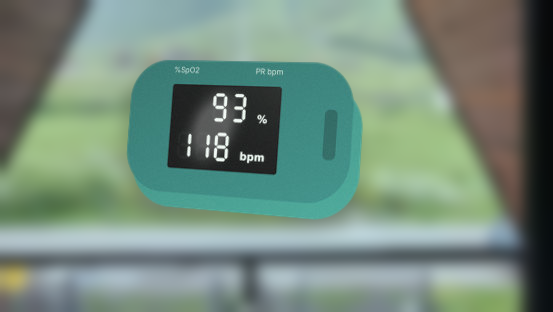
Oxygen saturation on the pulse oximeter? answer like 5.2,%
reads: 93,%
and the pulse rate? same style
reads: 118,bpm
